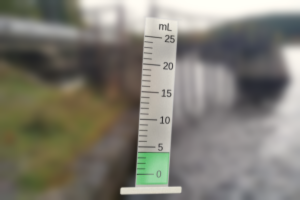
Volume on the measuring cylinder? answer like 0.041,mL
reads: 4,mL
